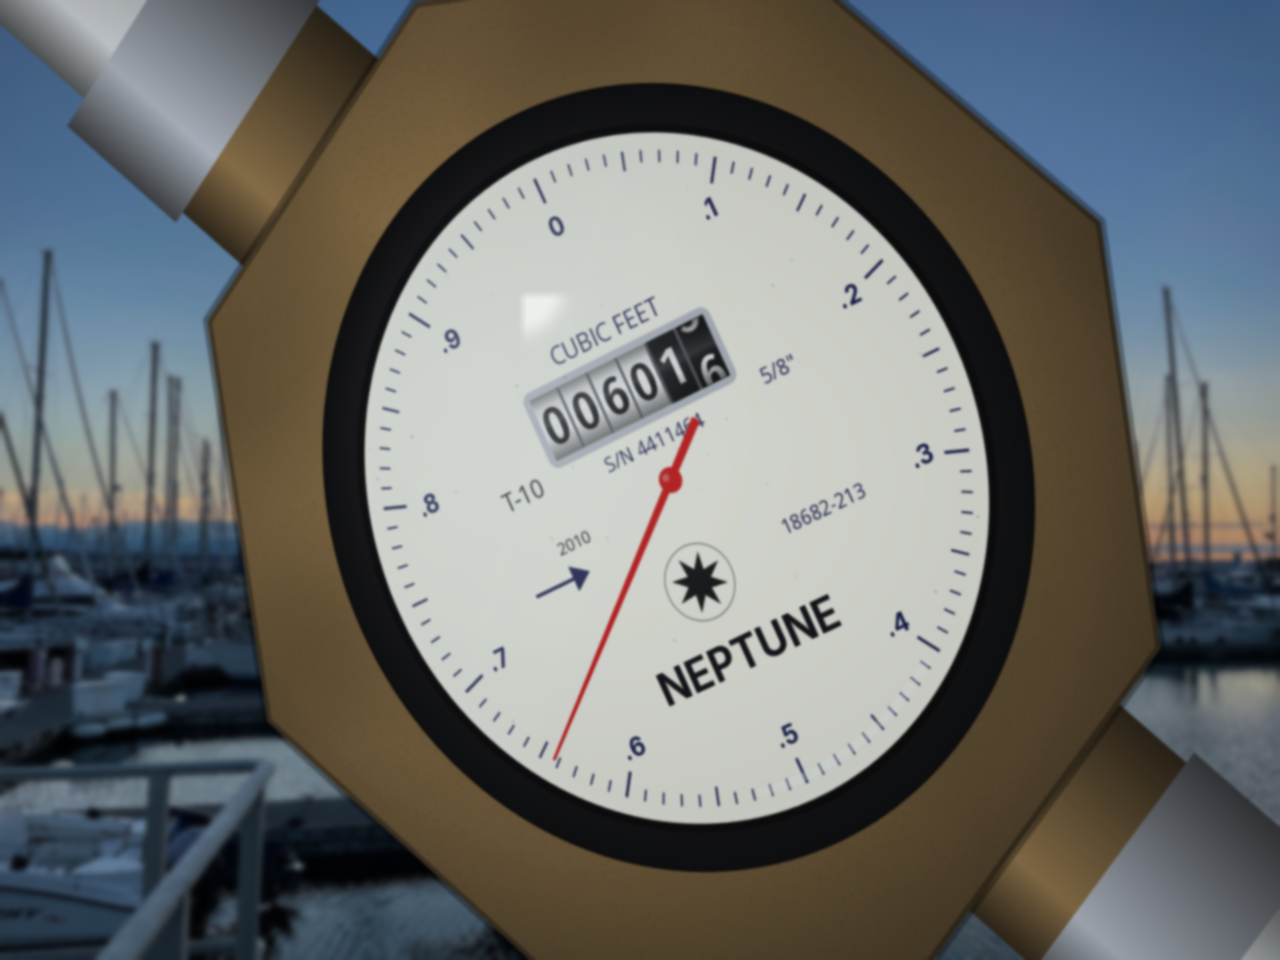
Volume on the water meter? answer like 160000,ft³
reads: 6015.64,ft³
